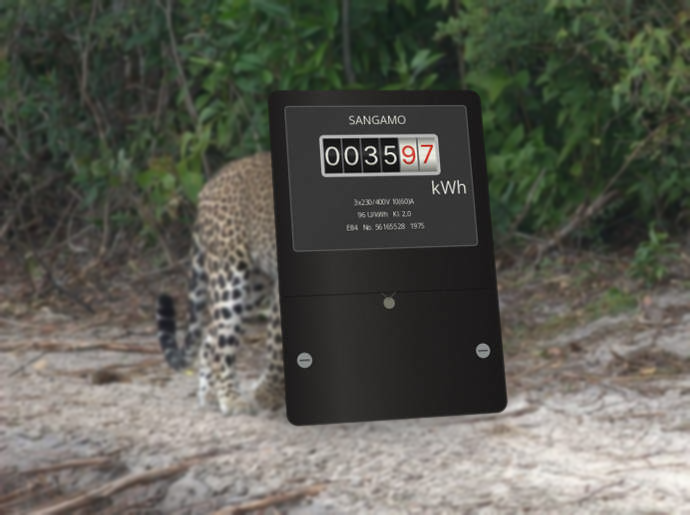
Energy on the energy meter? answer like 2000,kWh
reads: 35.97,kWh
